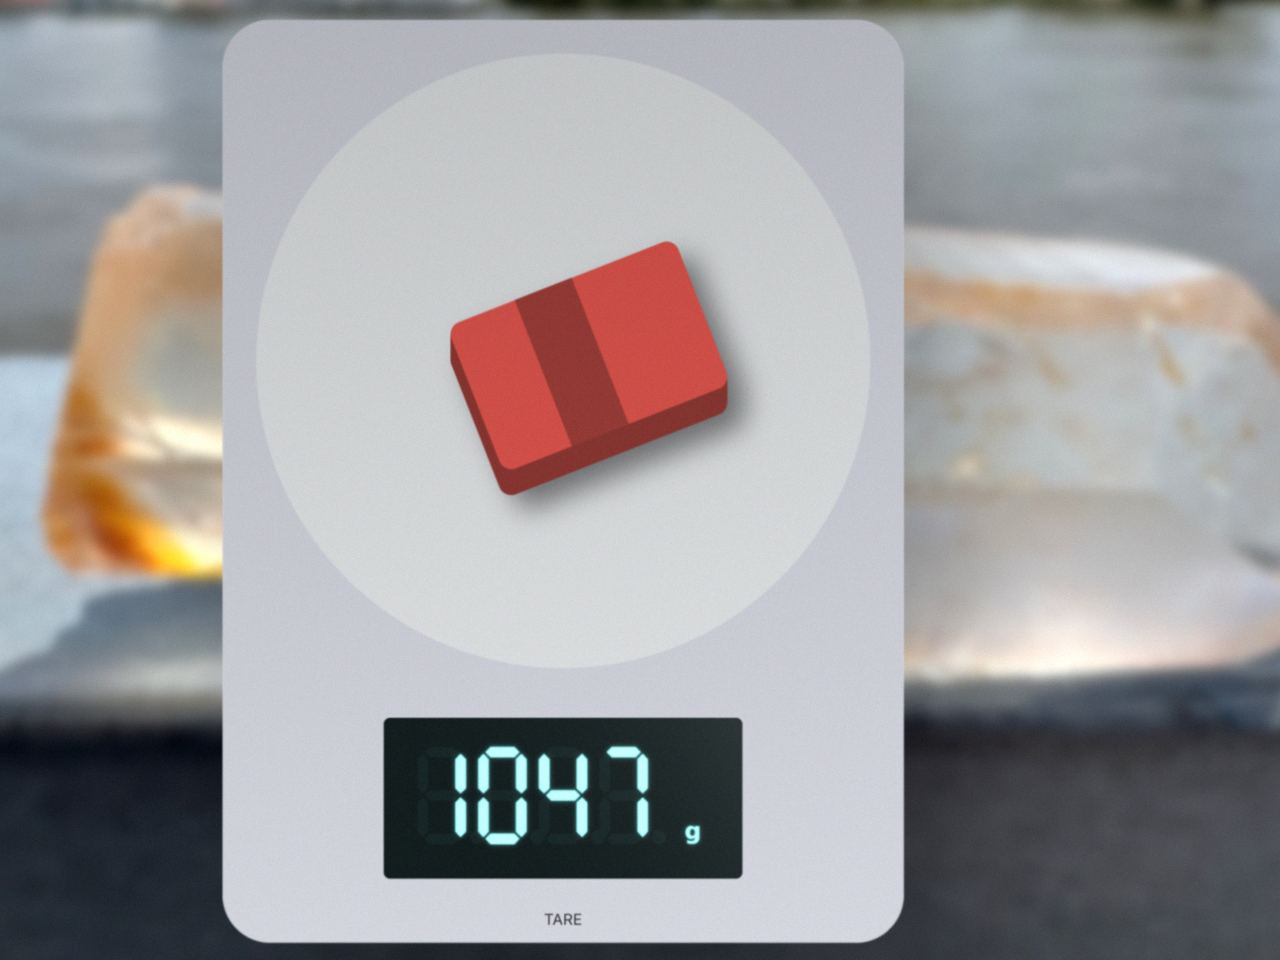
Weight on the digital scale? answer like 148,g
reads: 1047,g
